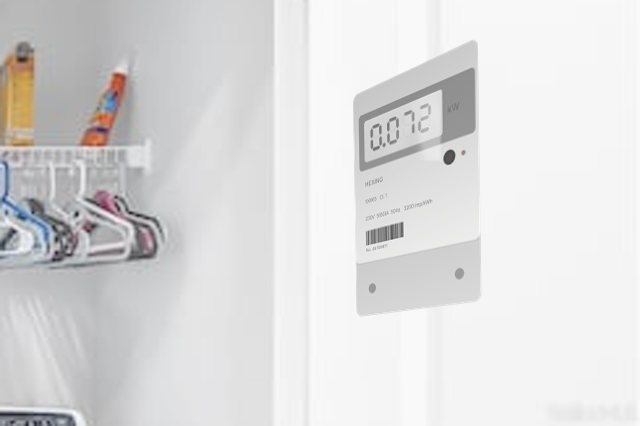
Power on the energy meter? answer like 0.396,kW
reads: 0.072,kW
